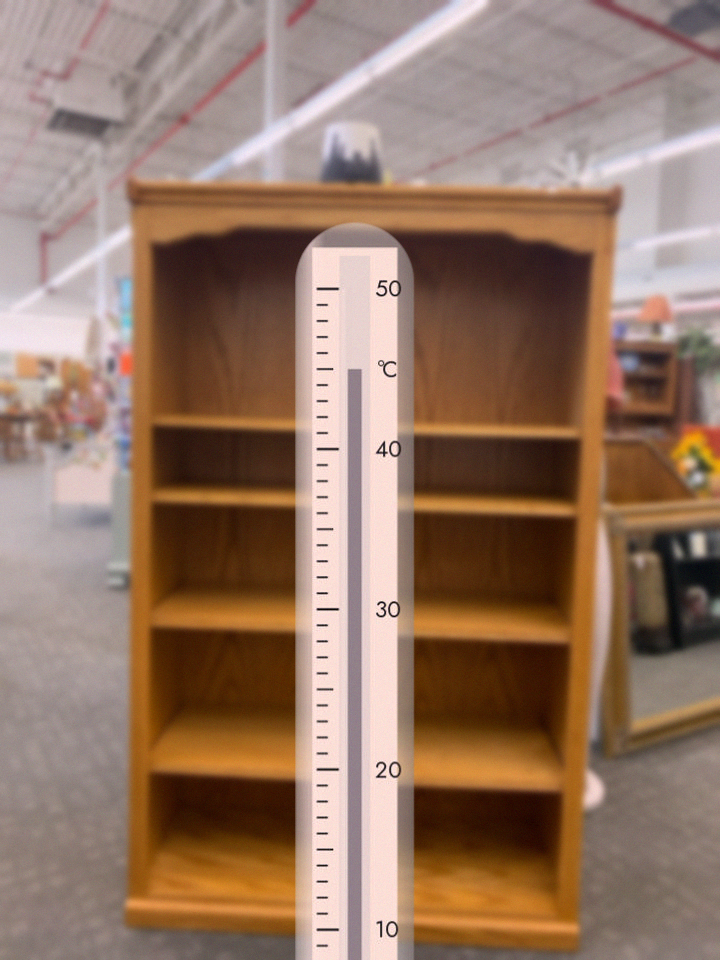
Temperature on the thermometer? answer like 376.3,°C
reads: 45,°C
